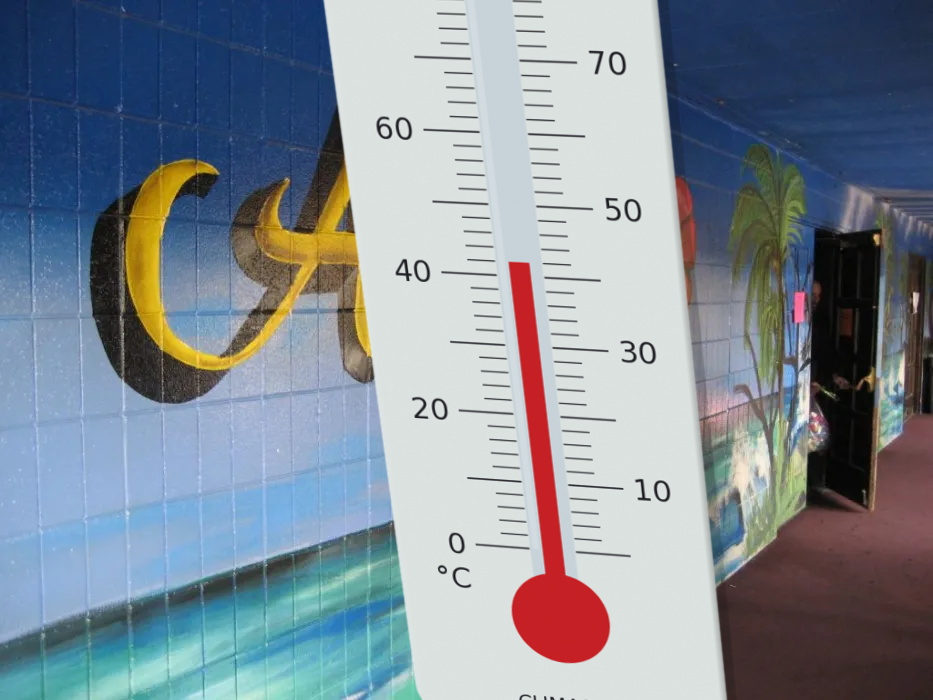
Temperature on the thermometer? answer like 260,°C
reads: 42,°C
